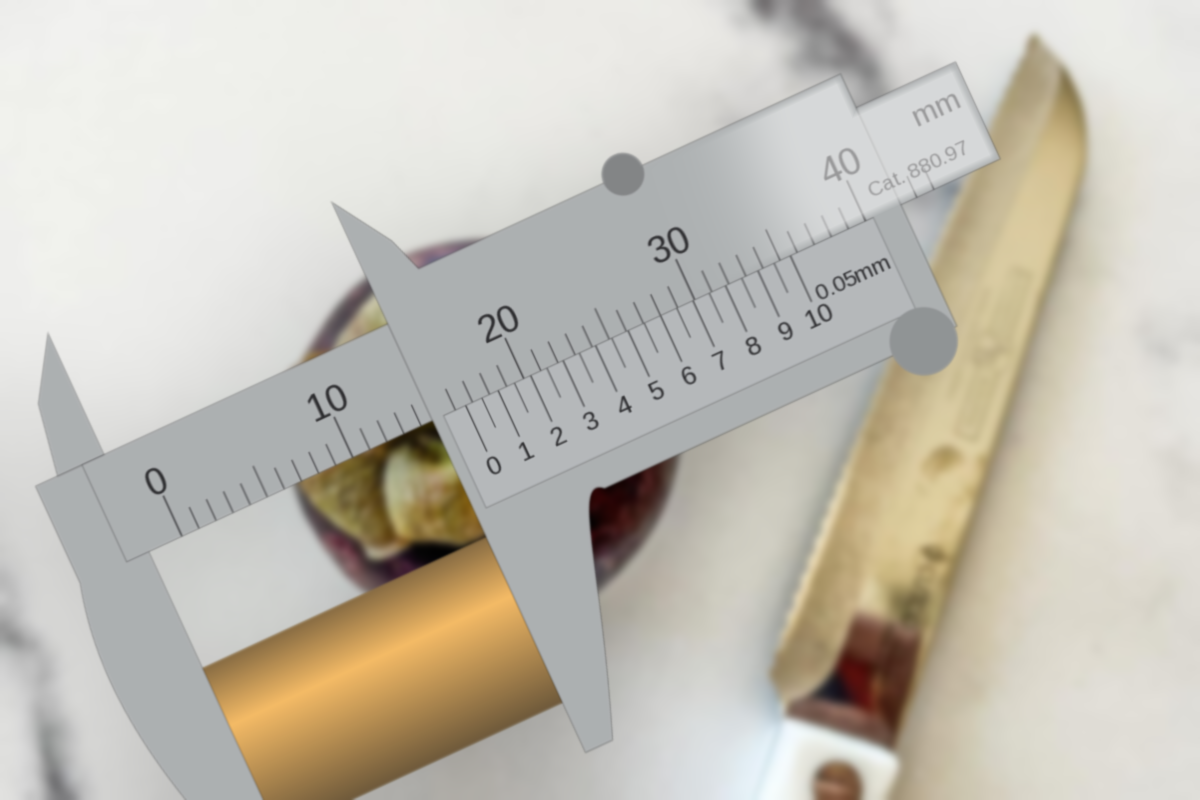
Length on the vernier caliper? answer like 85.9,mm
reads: 16.6,mm
